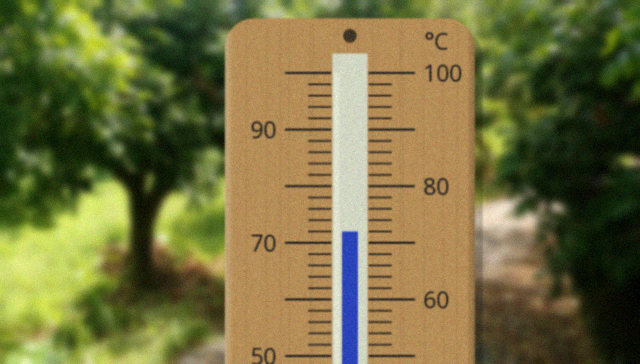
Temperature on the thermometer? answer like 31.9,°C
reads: 72,°C
